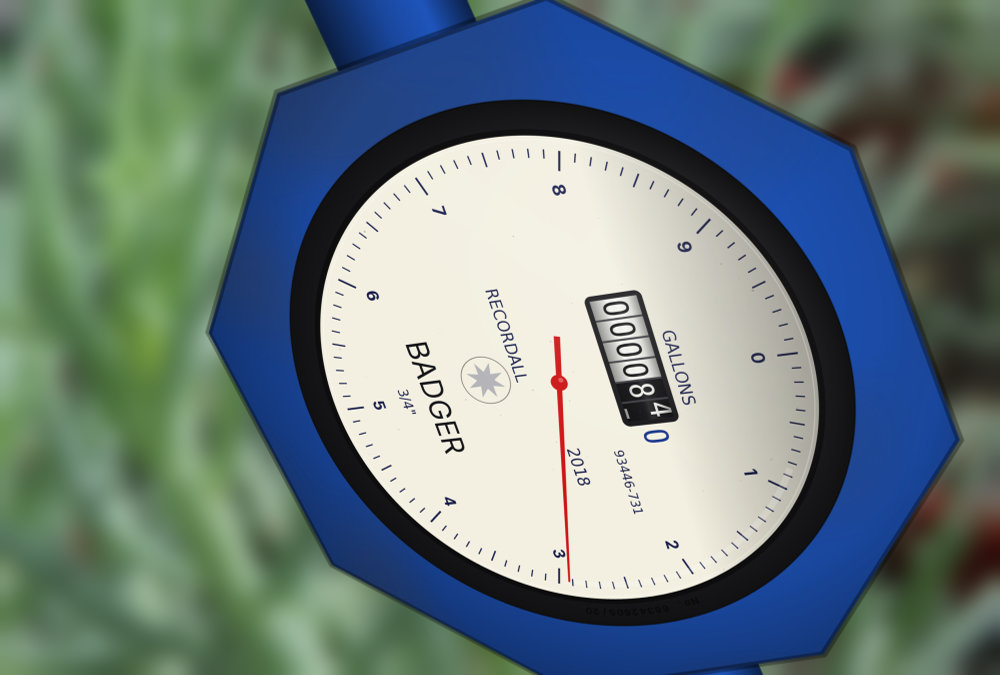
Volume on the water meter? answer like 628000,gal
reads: 842.9,gal
